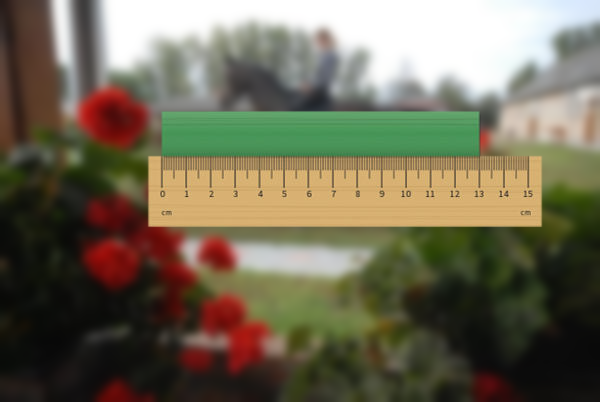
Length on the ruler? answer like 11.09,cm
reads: 13,cm
